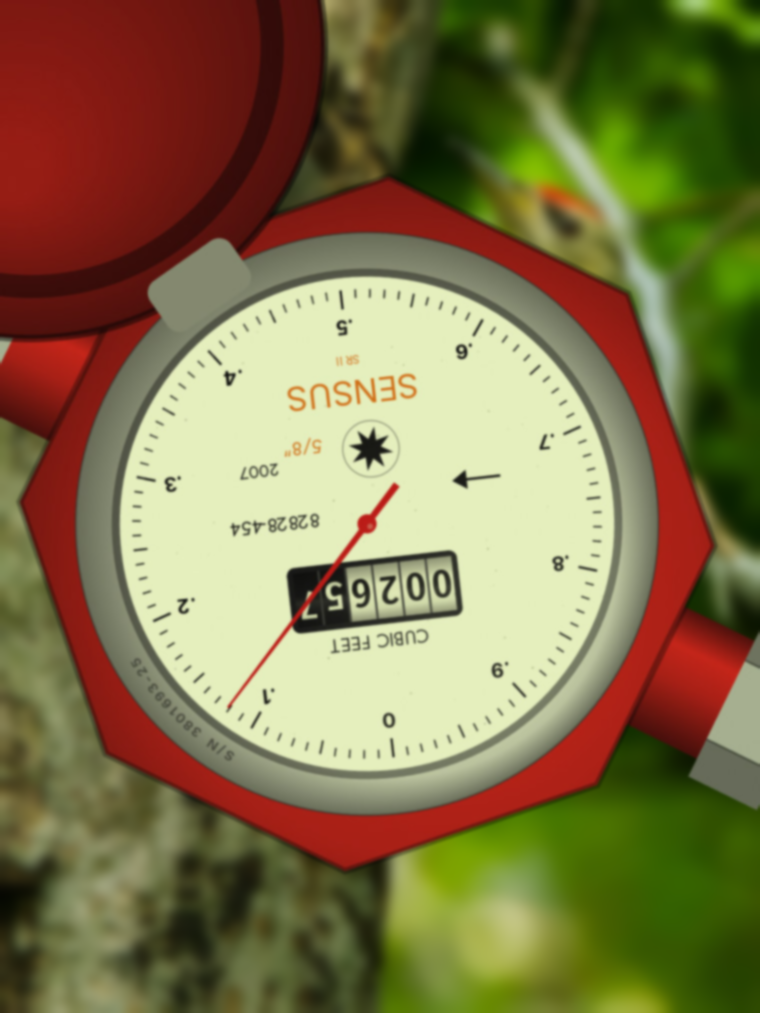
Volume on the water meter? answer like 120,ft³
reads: 2657.12,ft³
